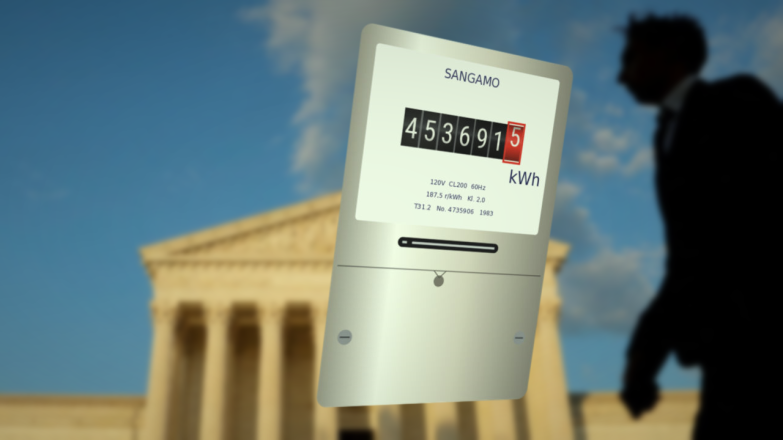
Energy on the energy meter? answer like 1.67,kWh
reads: 453691.5,kWh
